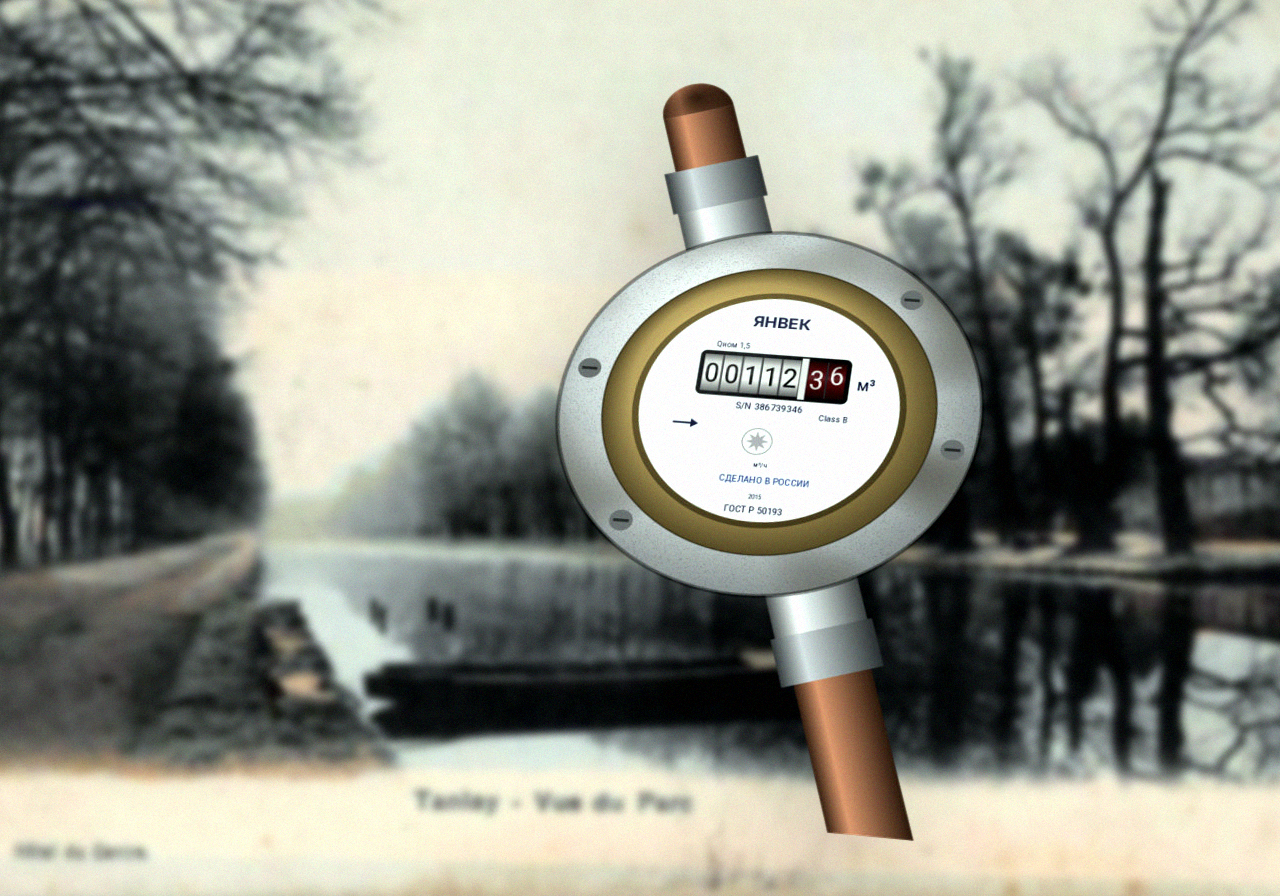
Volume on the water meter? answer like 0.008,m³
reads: 112.36,m³
